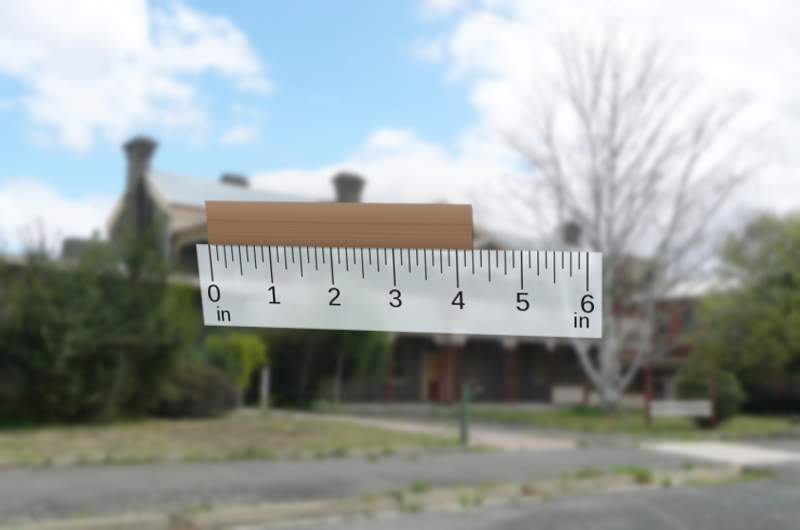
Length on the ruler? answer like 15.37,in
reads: 4.25,in
